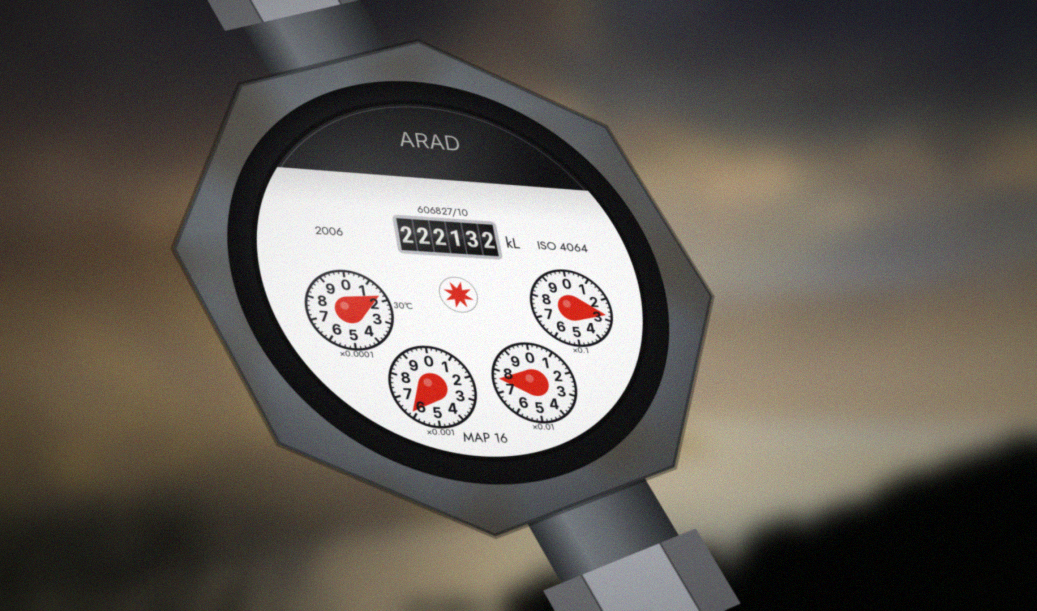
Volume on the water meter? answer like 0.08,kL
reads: 222132.2761,kL
